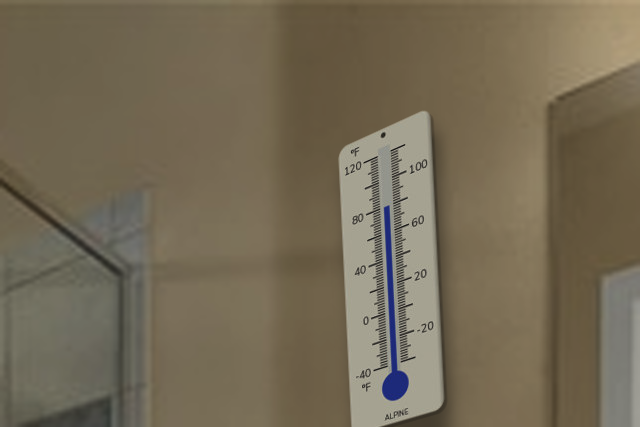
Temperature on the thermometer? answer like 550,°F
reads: 80,°F
